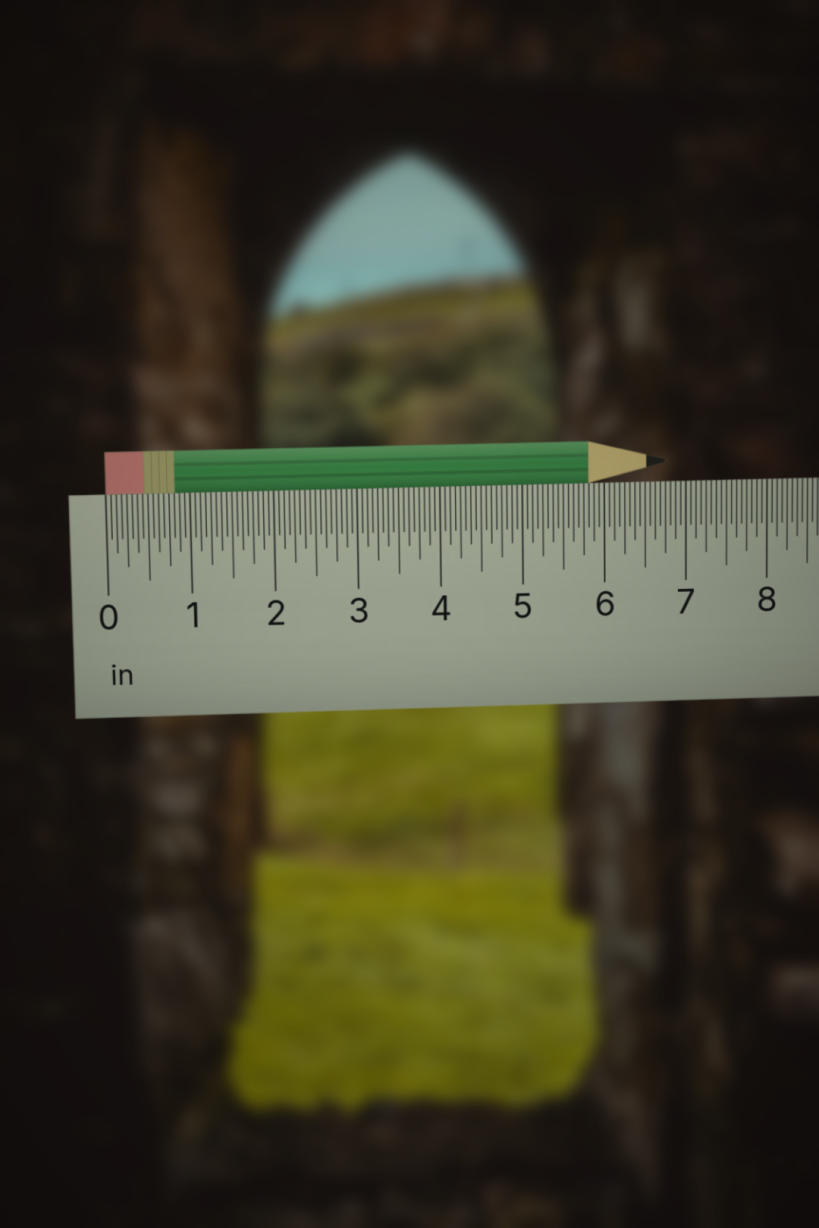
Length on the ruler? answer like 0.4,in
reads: 6.75,in
